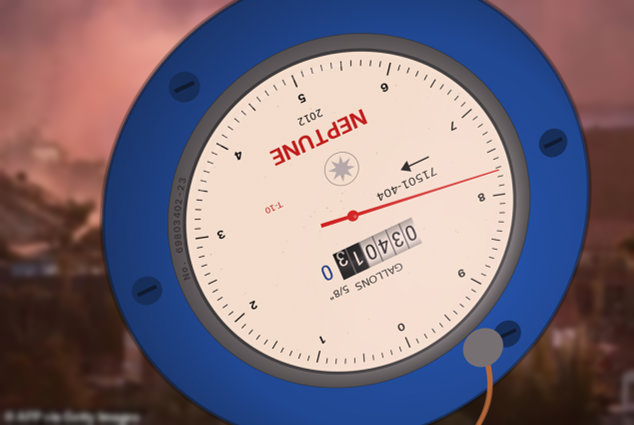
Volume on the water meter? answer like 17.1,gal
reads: 340127.7,gal
